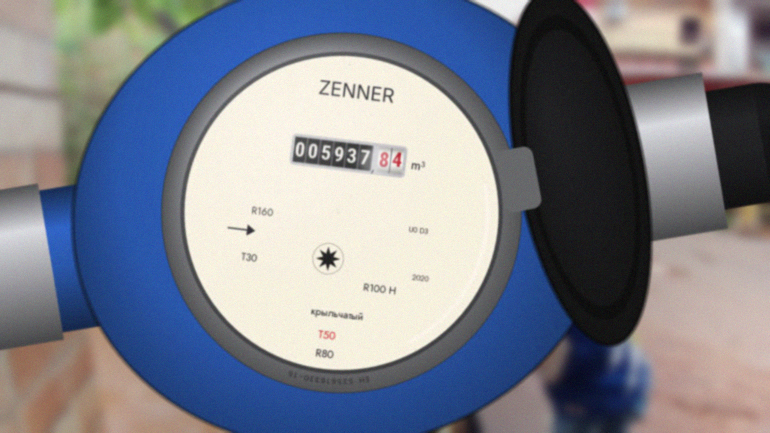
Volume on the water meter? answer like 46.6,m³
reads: 5937.84,m³
